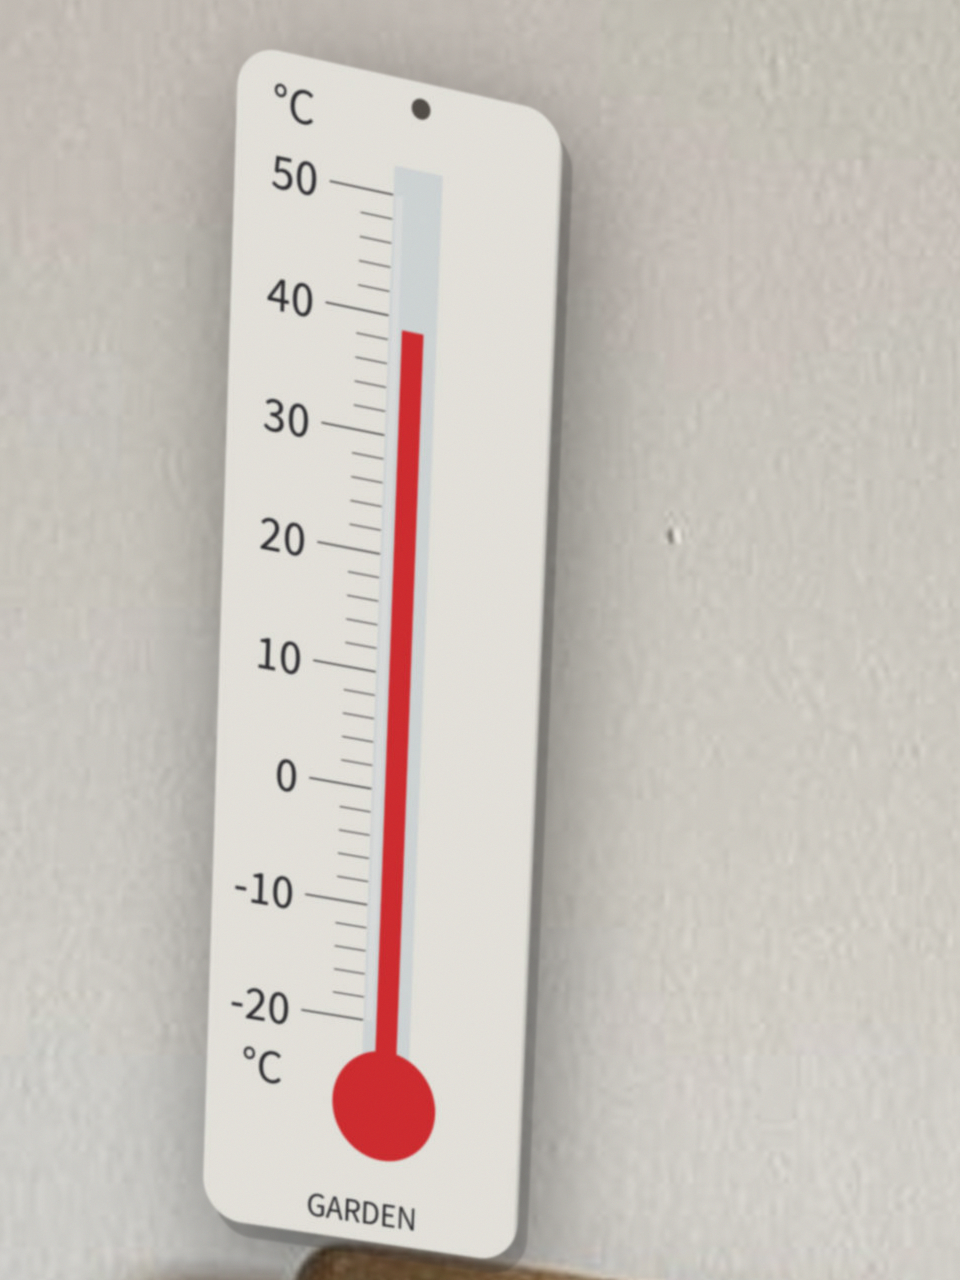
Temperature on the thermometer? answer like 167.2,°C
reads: 39,°C
